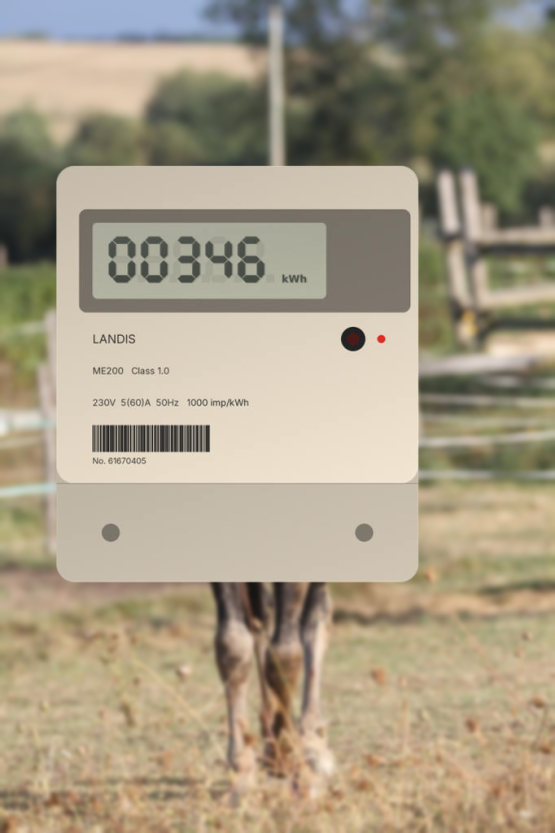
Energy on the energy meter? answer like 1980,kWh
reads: 346,kWh
